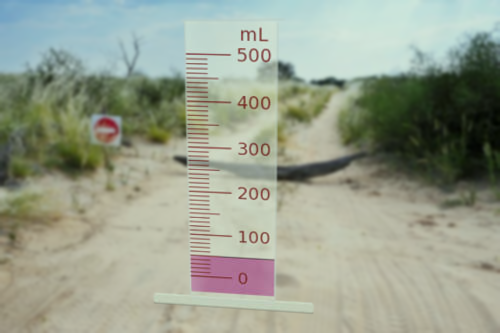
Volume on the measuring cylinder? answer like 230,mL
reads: 50,mL
